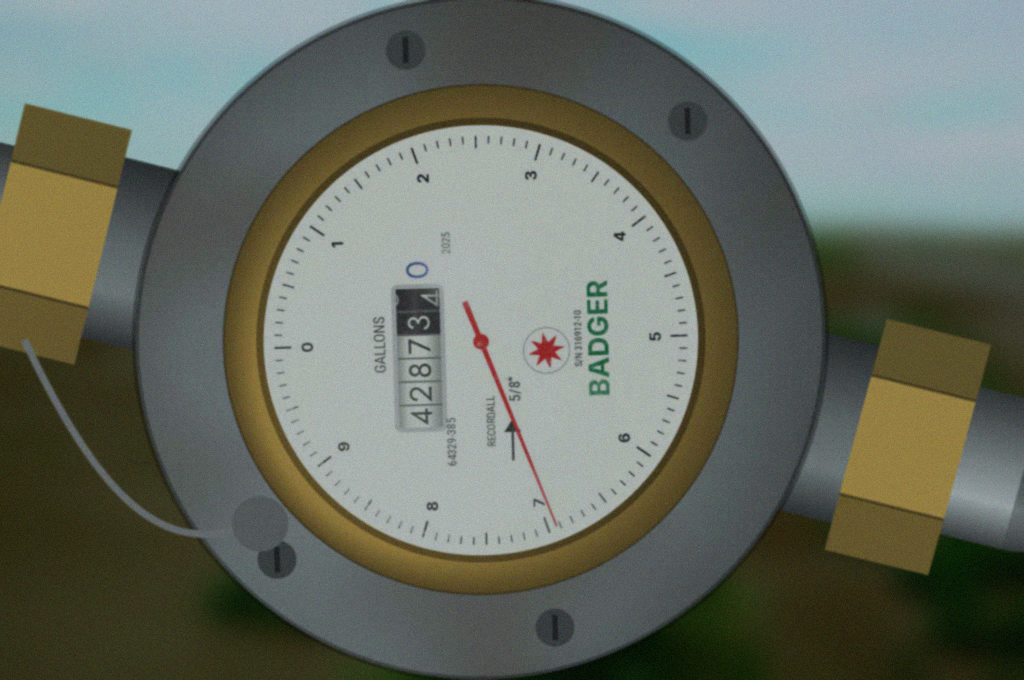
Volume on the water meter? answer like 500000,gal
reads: 4287336.9,gal
